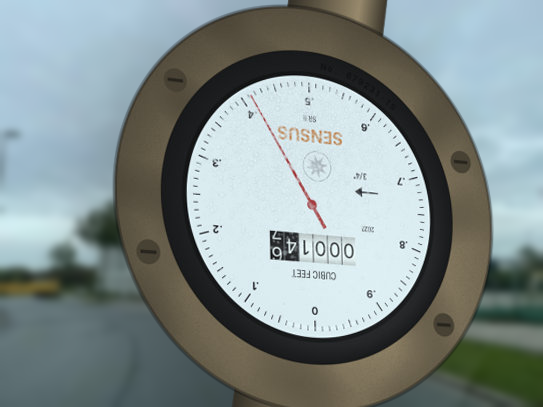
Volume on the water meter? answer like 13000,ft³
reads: 146.41,ft³
